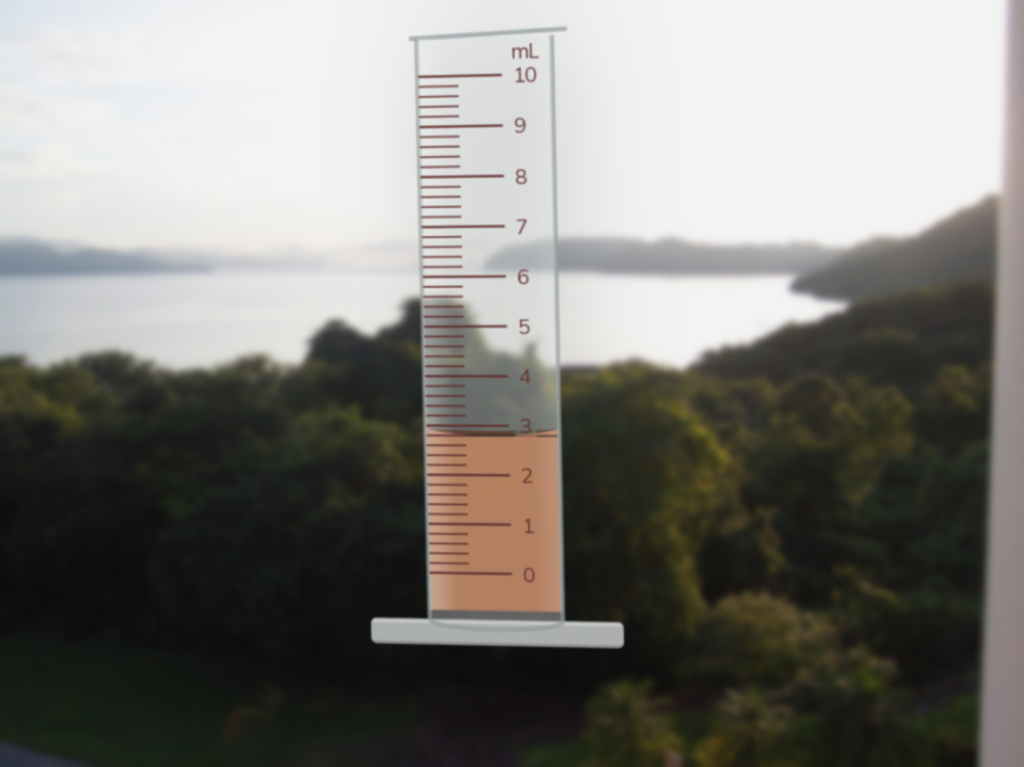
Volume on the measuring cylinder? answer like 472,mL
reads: 2.8,mL
